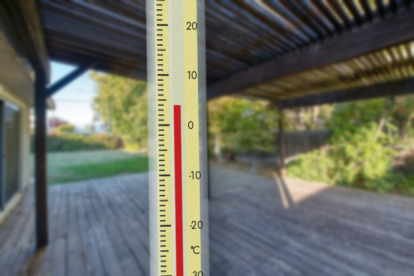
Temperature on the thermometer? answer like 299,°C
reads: 4,°C
